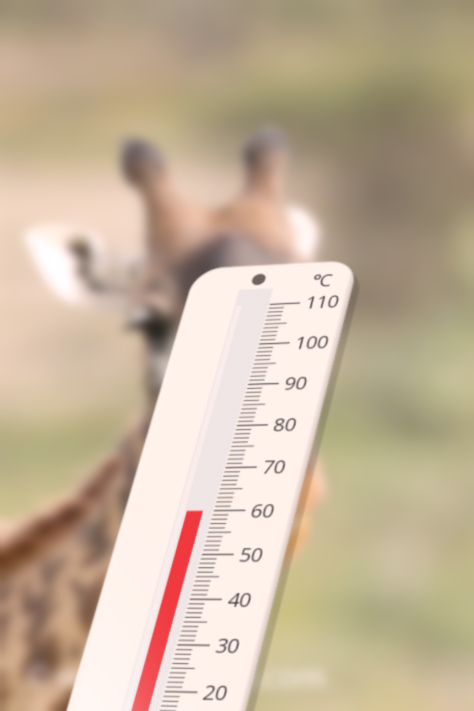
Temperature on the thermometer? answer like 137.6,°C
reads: 60,°C
